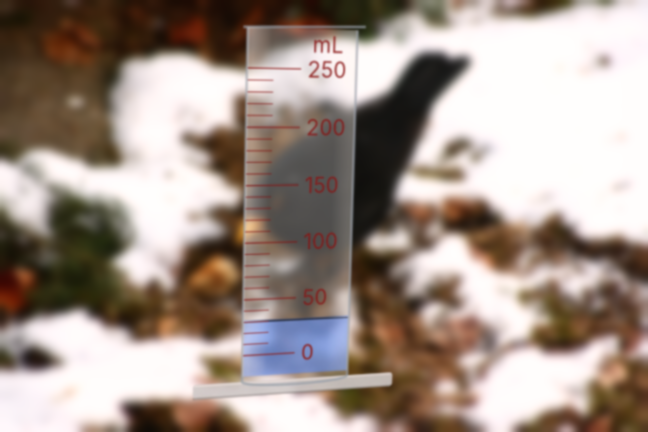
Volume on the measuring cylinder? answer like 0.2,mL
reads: 30,mL
